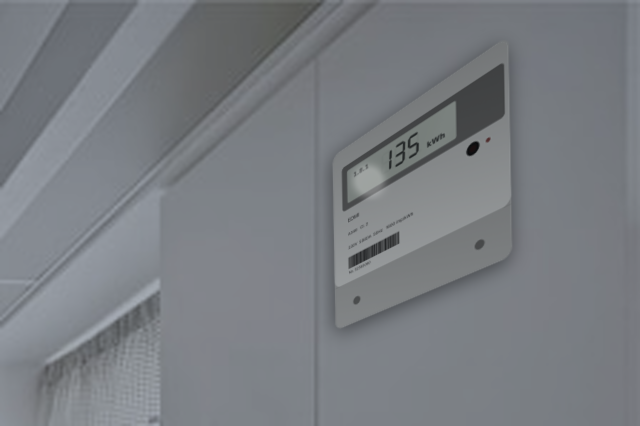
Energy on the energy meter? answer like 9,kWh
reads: 135,kWh
